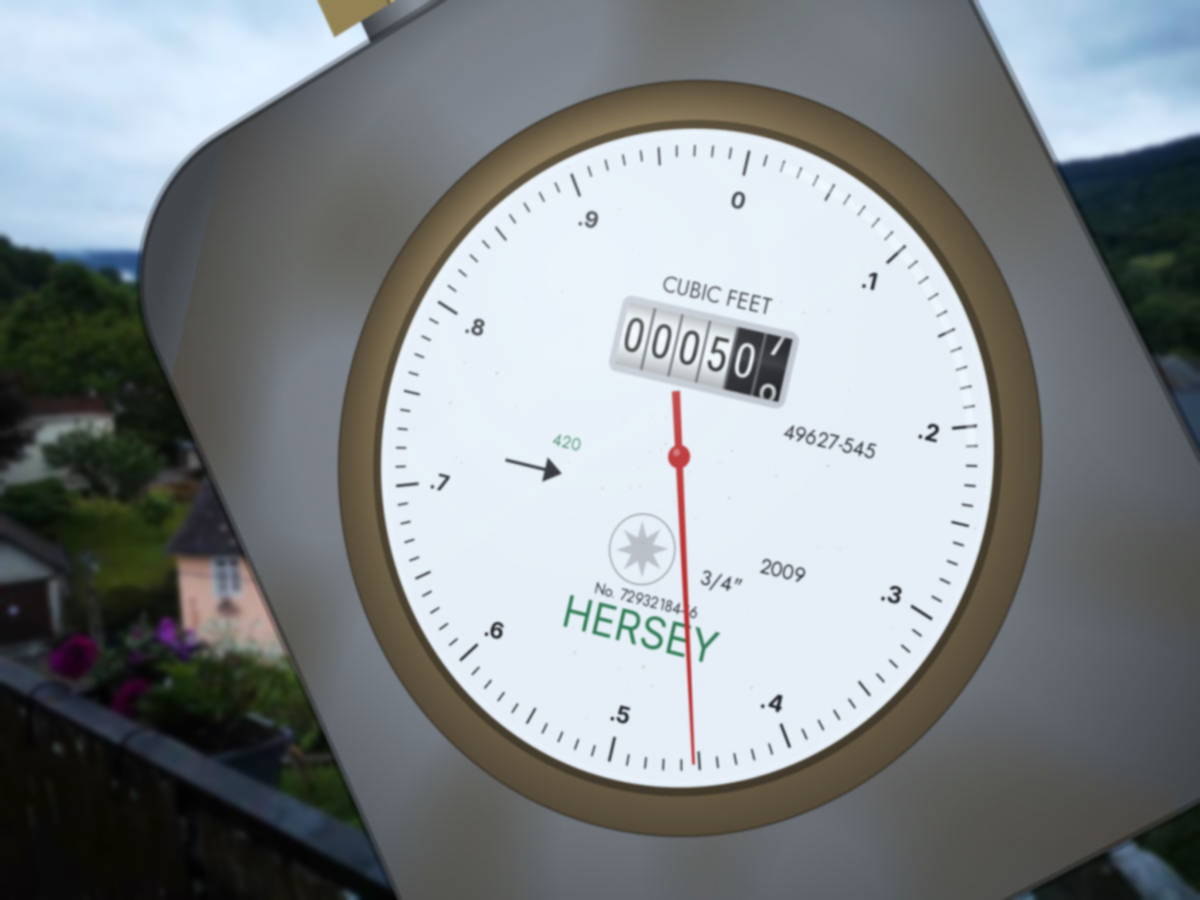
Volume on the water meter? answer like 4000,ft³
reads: 507.45,ft³
